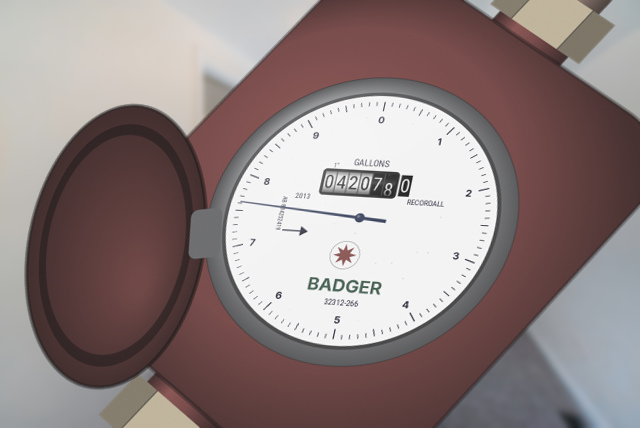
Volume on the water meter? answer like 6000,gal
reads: 420777.6,gal
